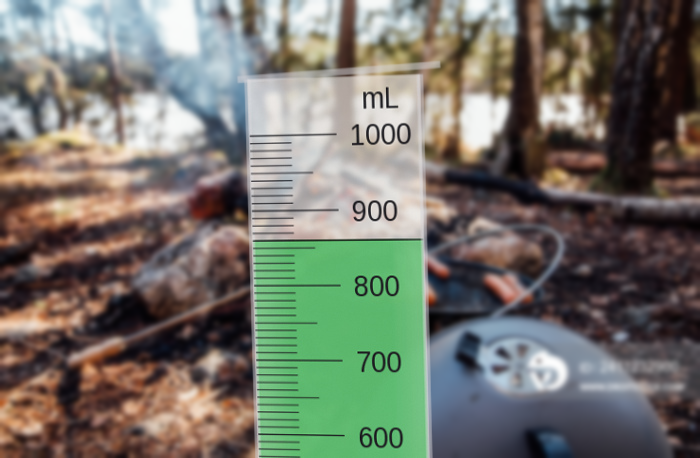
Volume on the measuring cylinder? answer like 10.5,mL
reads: 860,mL
